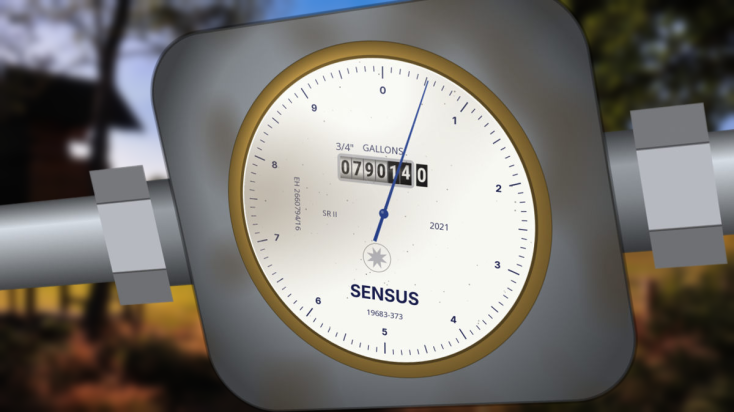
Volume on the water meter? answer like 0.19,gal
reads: 790140.5,gal
